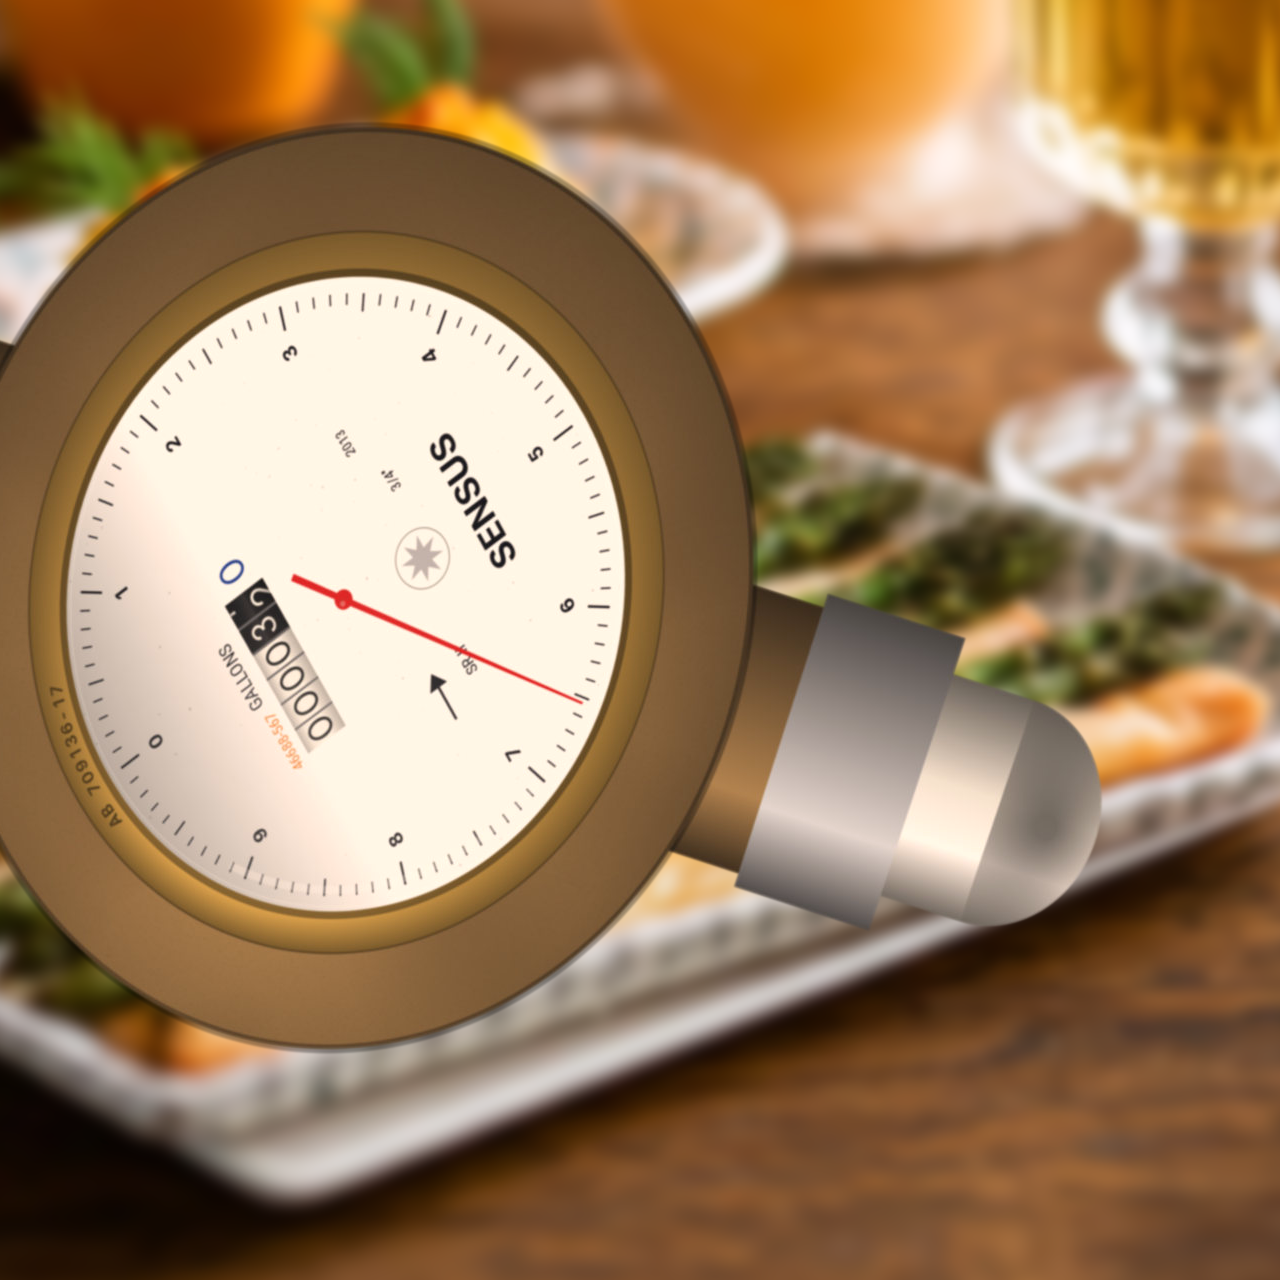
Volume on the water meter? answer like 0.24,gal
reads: 316.5,gal
